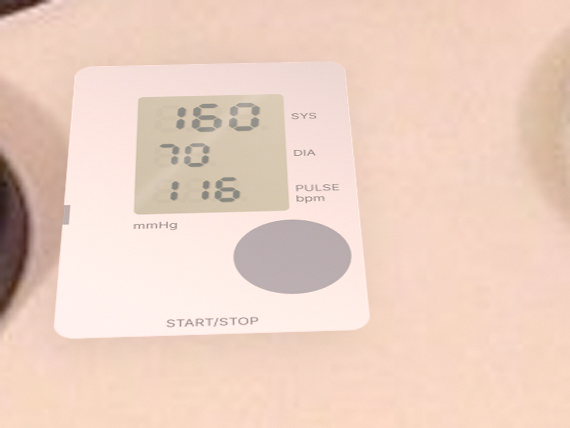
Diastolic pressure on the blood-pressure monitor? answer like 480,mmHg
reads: 70,mmHg
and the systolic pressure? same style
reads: 160,mmHg
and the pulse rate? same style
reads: 116,bpm
